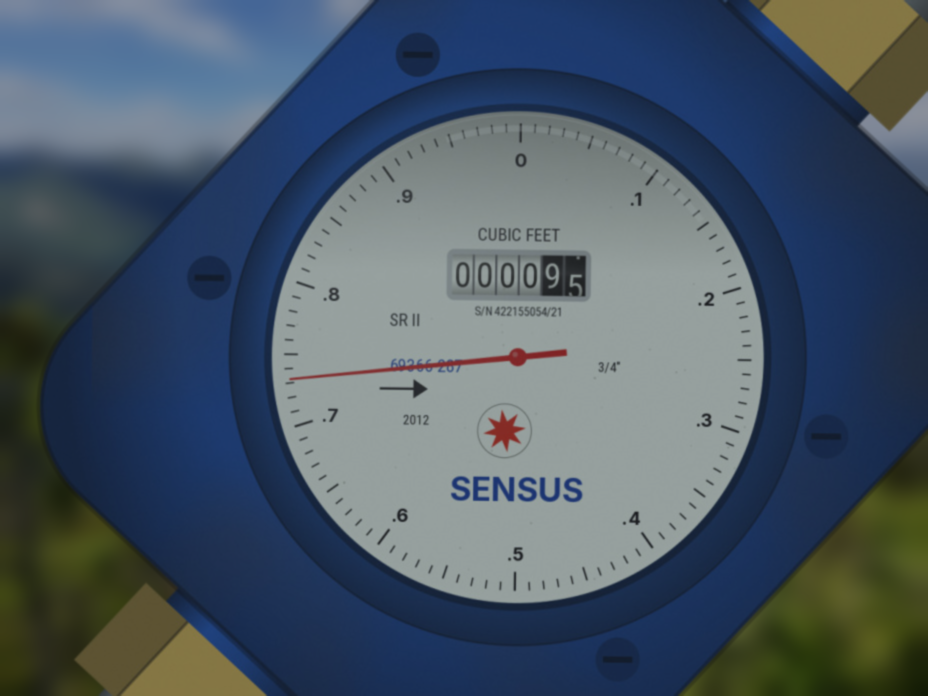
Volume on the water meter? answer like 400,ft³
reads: 94.73,ft³
